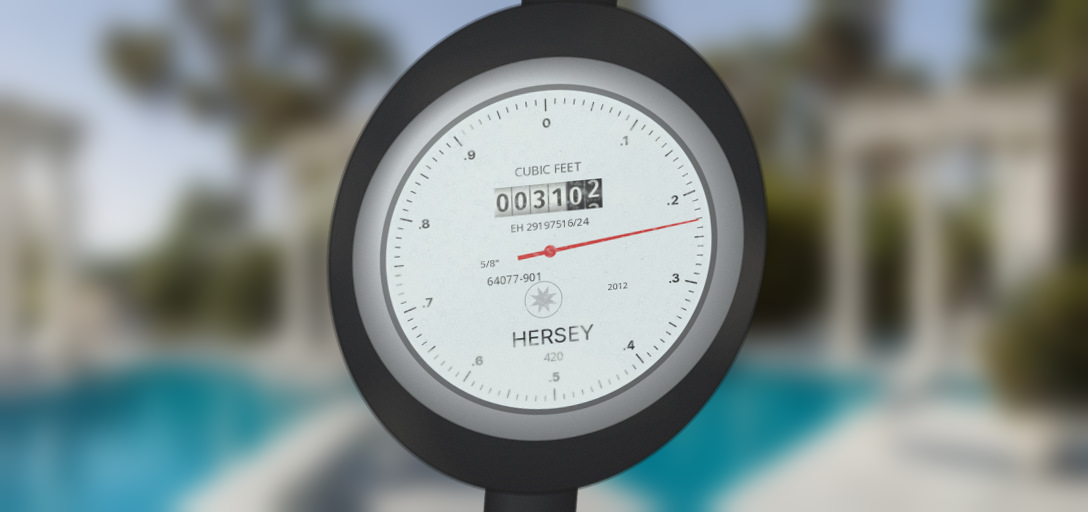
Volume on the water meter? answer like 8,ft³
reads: 3102.23,ft³
